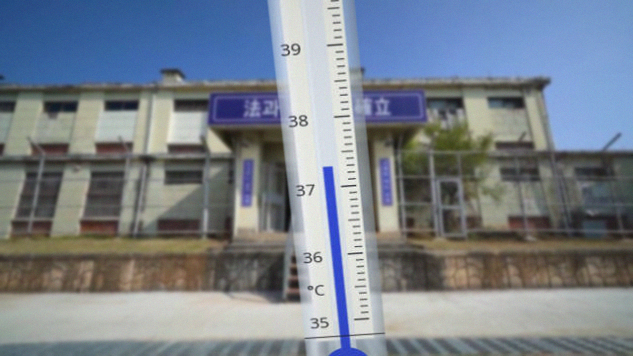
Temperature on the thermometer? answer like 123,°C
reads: 37.3,°C
